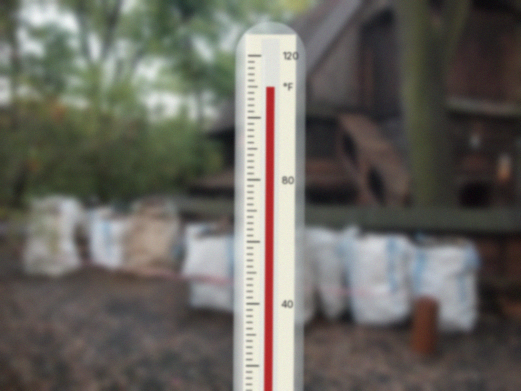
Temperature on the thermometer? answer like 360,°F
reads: 110,°F
